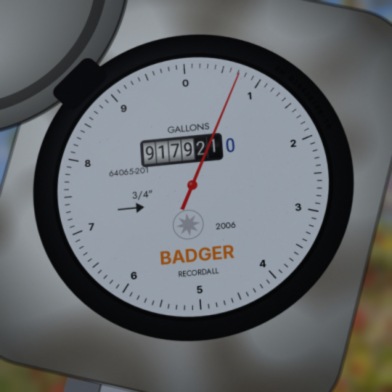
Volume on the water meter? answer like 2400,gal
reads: 9179210.7,gal
